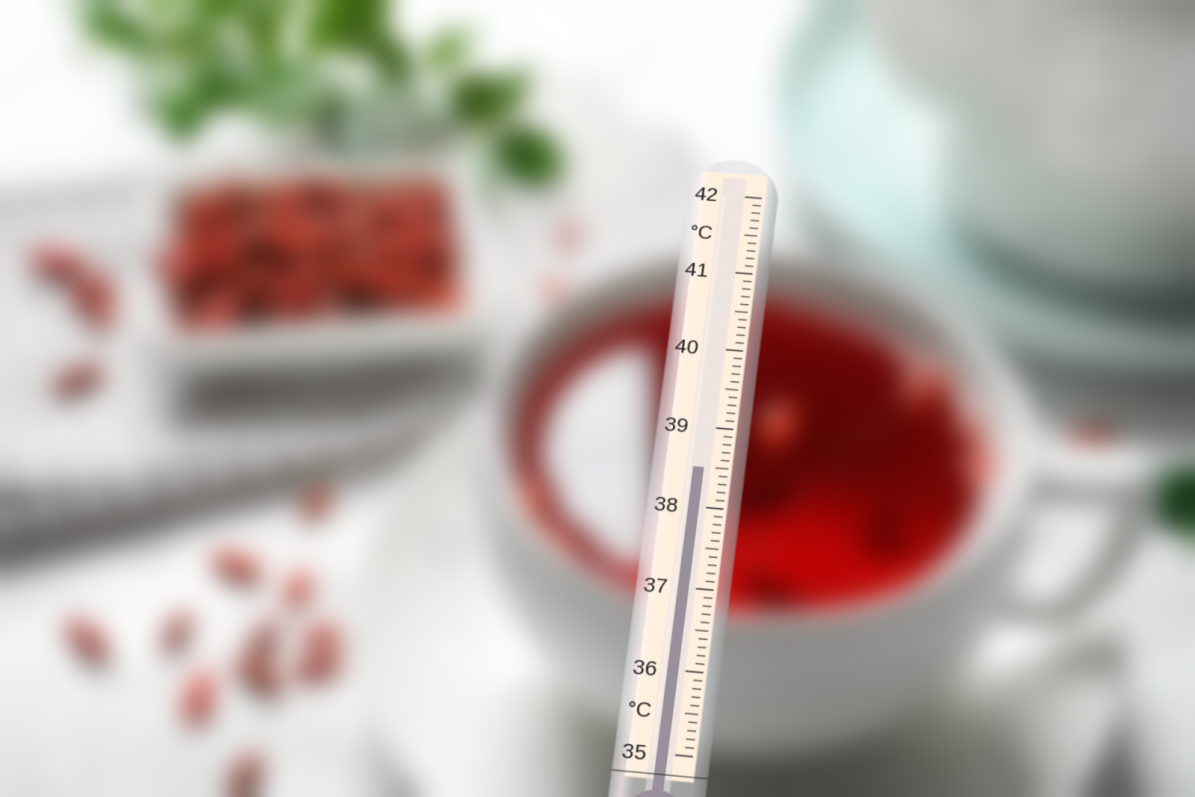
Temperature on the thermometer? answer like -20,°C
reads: 38.5,°C
